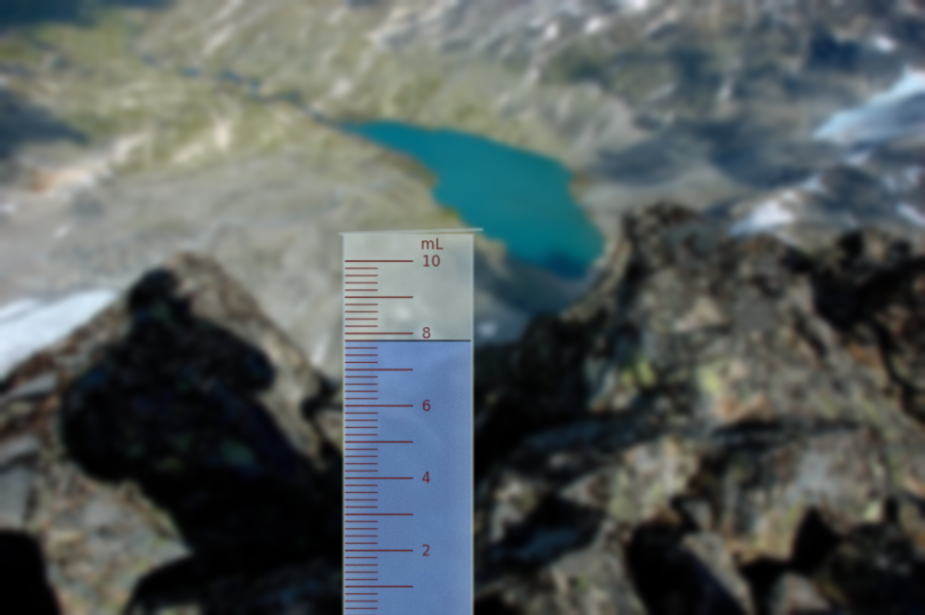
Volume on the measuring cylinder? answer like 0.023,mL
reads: 7.8,mL
